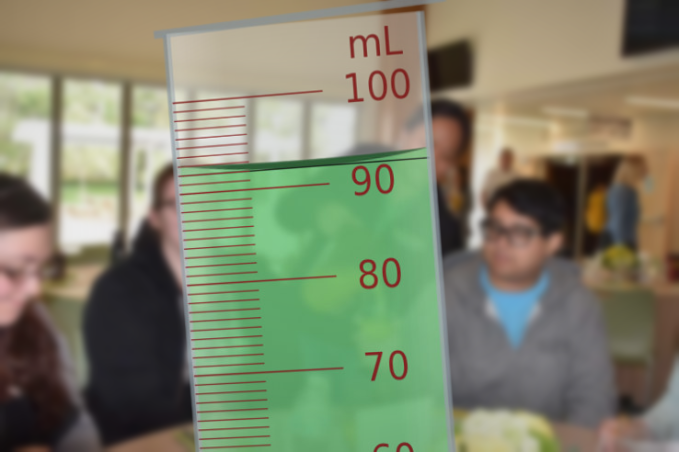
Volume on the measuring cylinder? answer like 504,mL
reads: 92,mL
